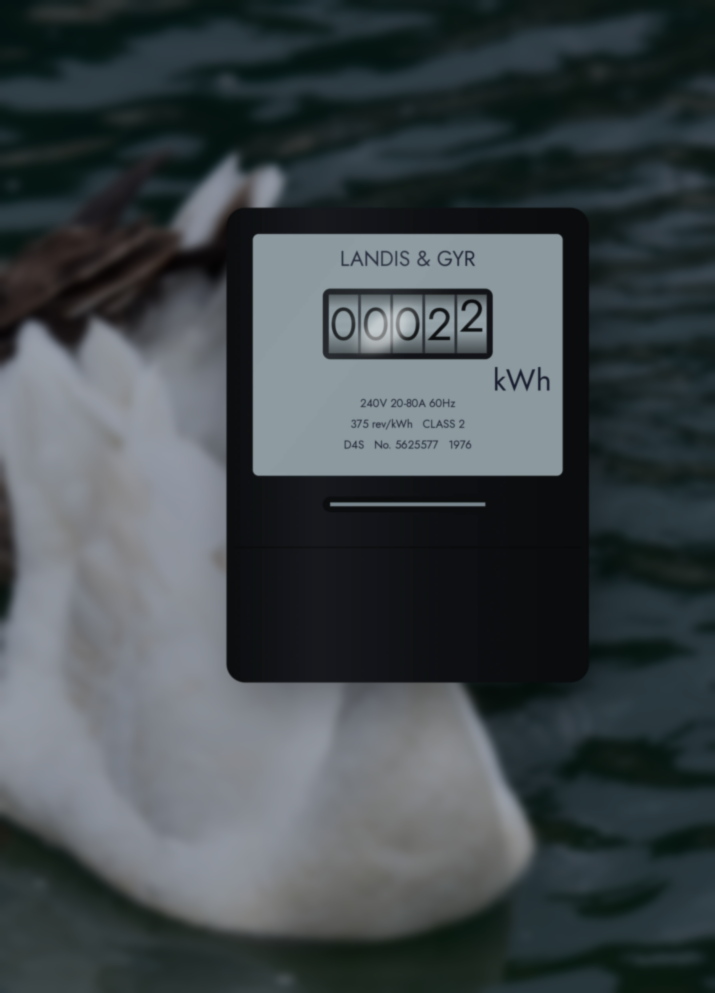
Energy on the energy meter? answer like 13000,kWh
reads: 22,kWh
